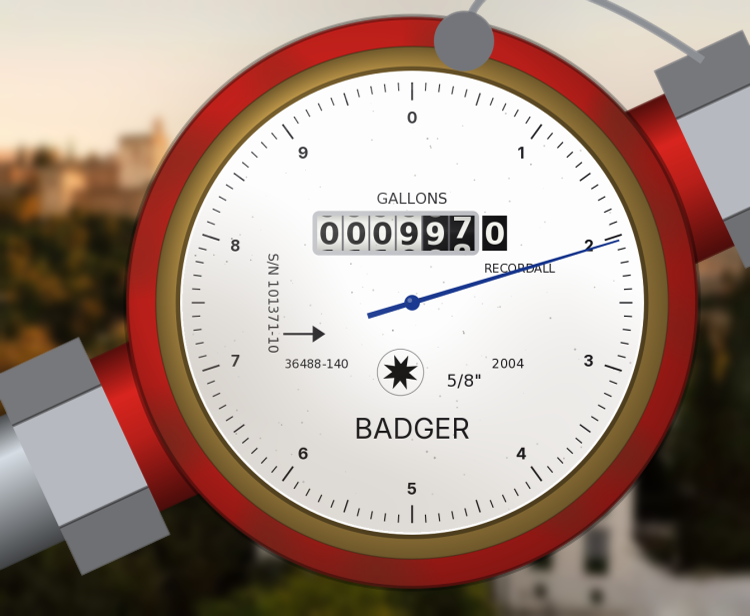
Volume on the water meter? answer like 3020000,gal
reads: 9972.0,gal
